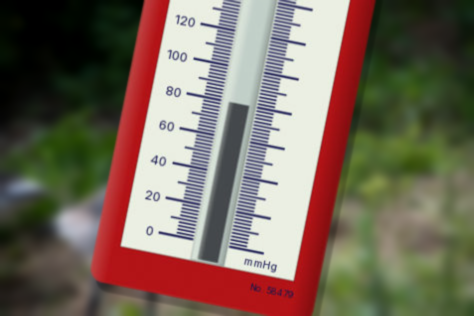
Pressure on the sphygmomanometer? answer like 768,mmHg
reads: 80,mmHg
